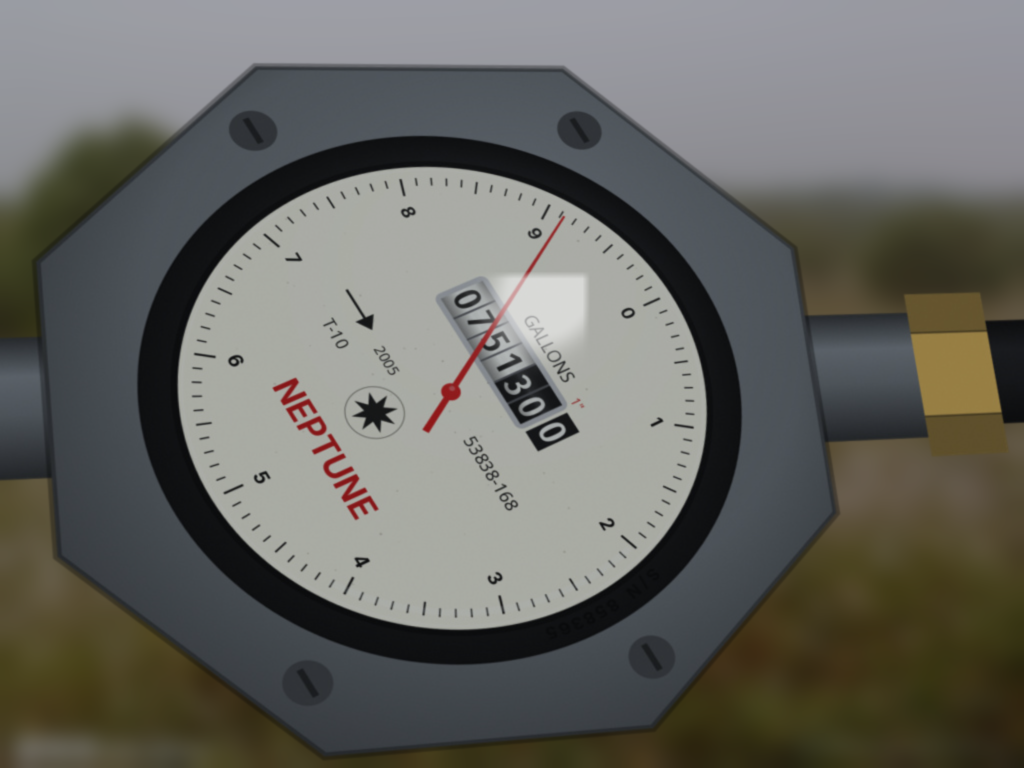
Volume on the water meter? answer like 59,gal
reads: 751299.1,gal
